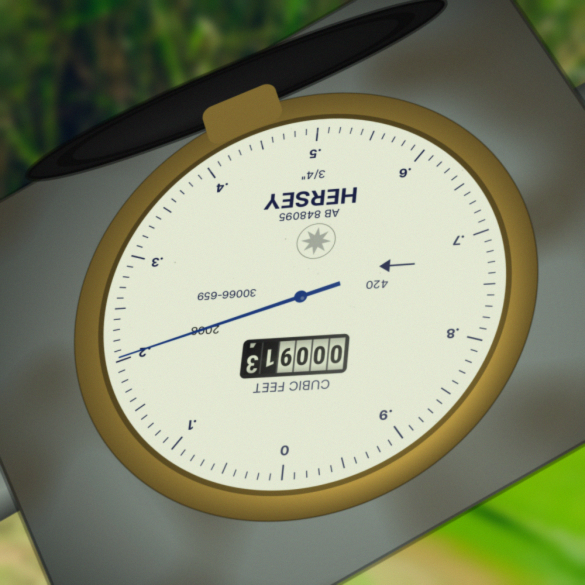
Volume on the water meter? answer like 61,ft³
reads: 913.20,ft³
